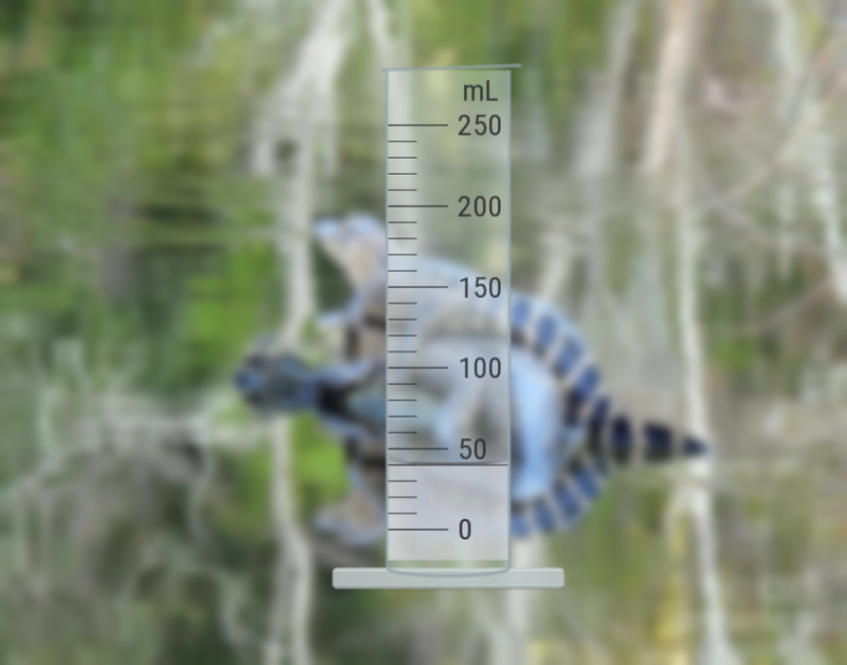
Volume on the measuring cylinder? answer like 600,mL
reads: 40,mL
